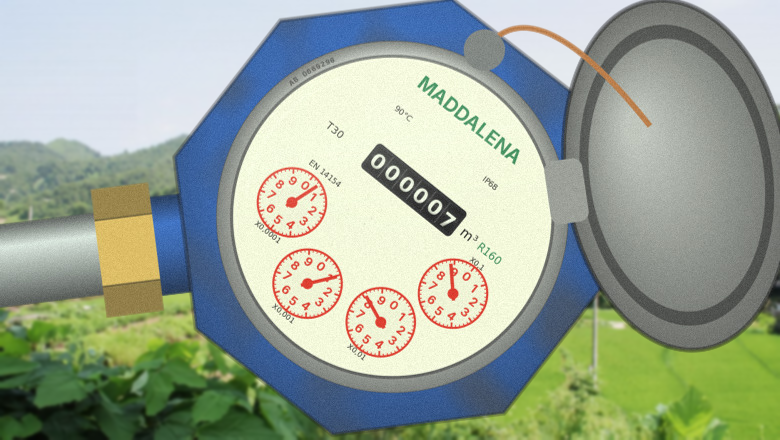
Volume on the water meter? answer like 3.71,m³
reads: 6.8810,m³
